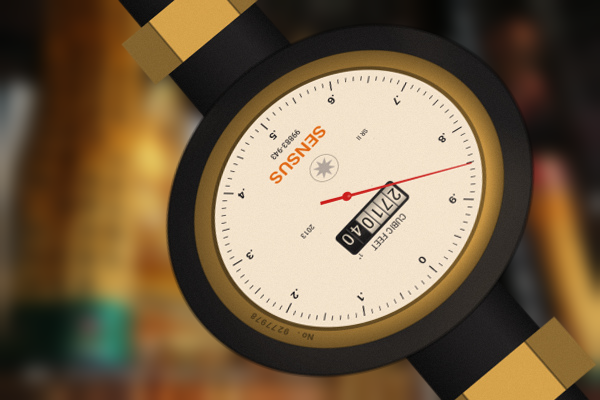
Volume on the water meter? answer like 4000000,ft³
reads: 271039.85,ft³
